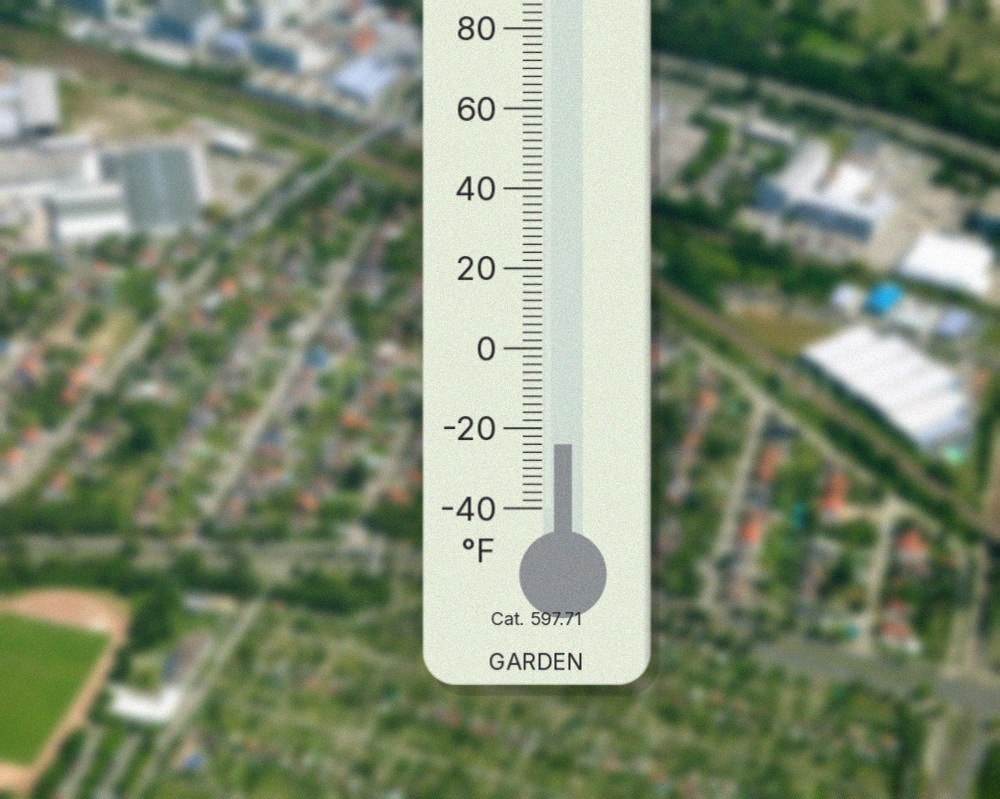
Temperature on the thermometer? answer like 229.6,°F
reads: -24,°F
